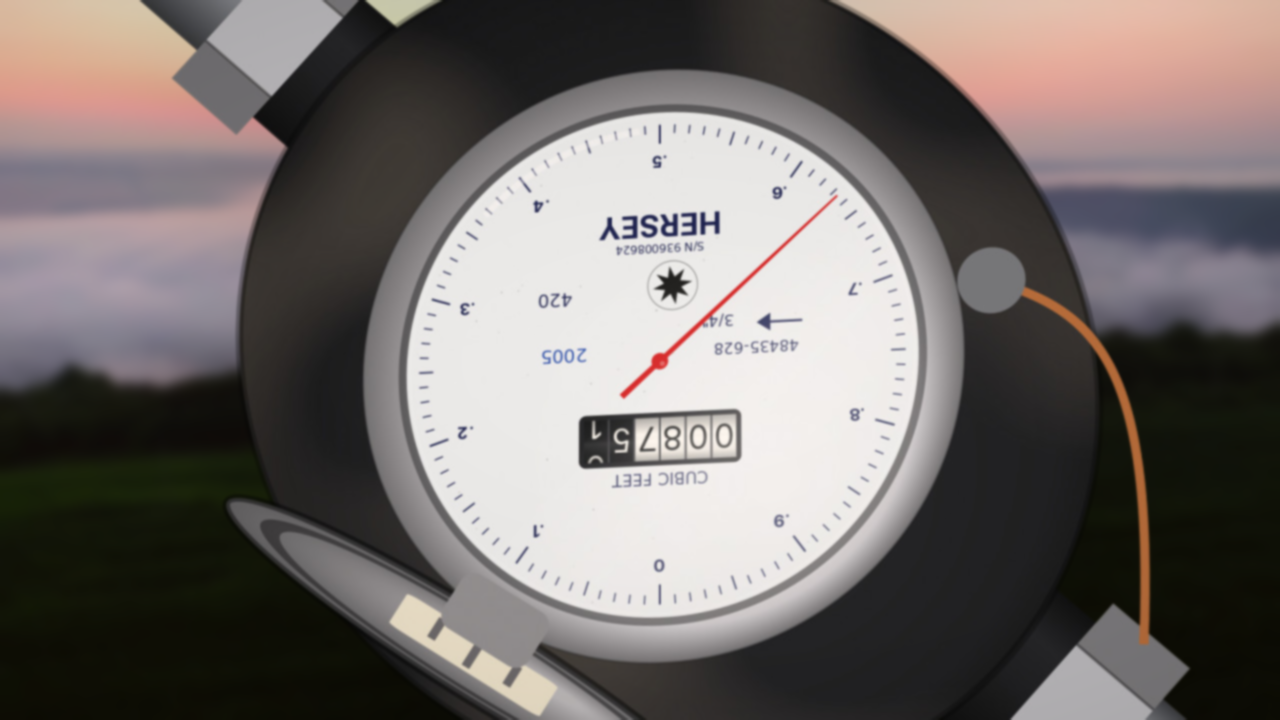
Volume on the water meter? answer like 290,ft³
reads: 8750.63,ft³
